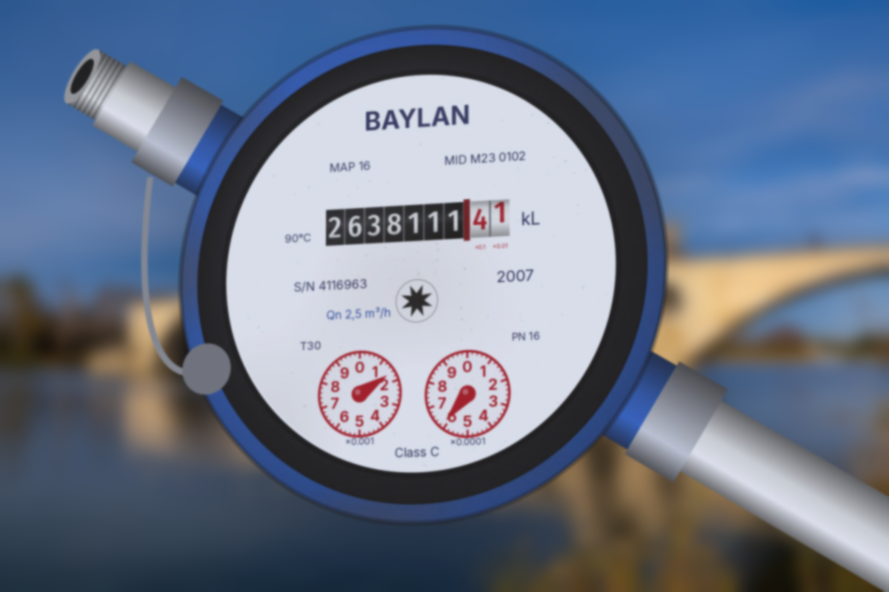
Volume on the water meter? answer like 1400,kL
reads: 2638111.4116,kL
